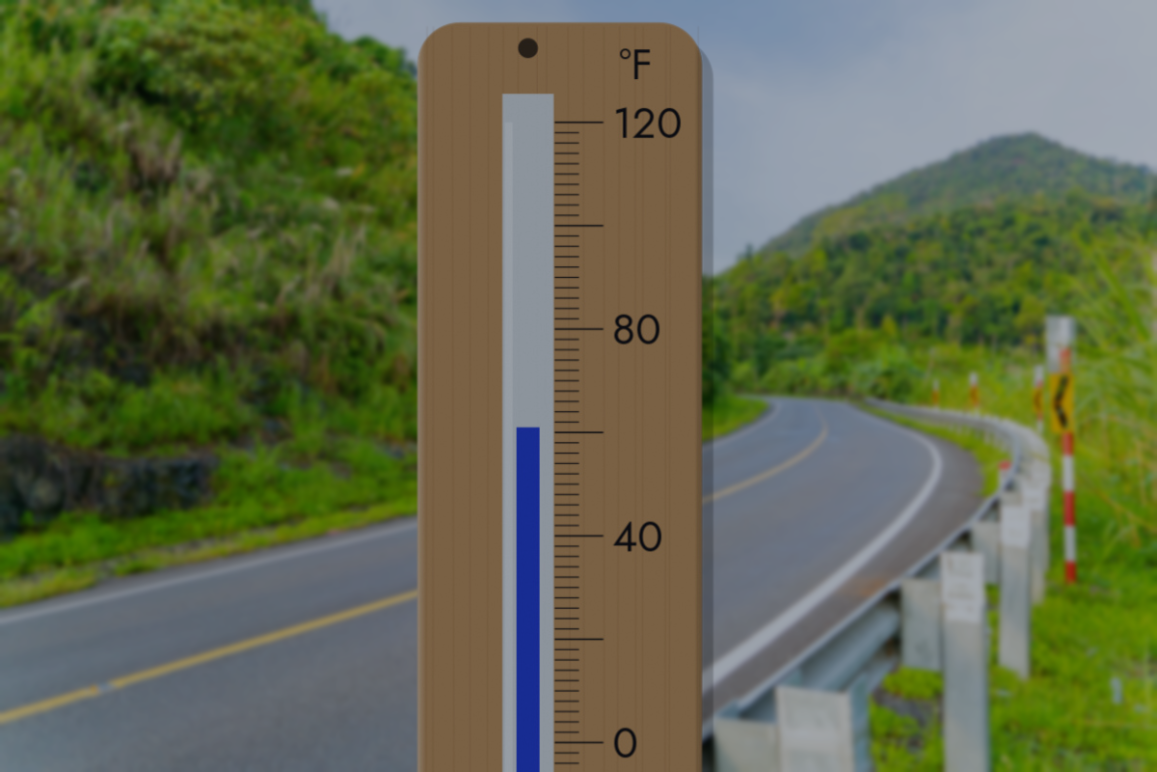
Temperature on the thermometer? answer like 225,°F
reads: 61,°F
